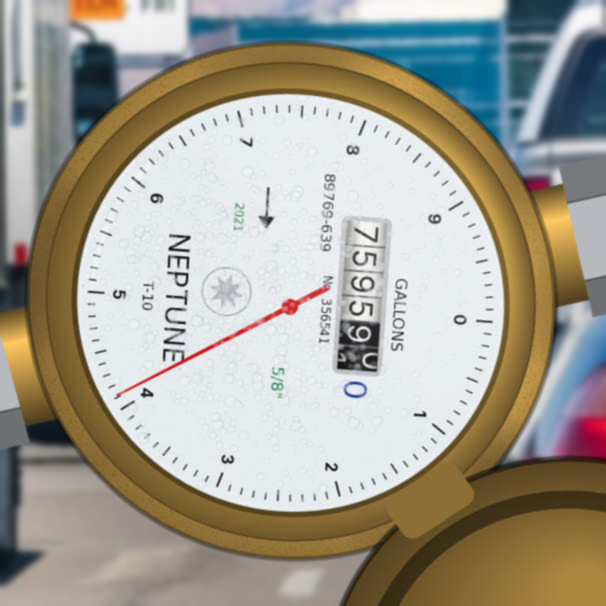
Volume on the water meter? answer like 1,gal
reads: 7595904.1,gal
